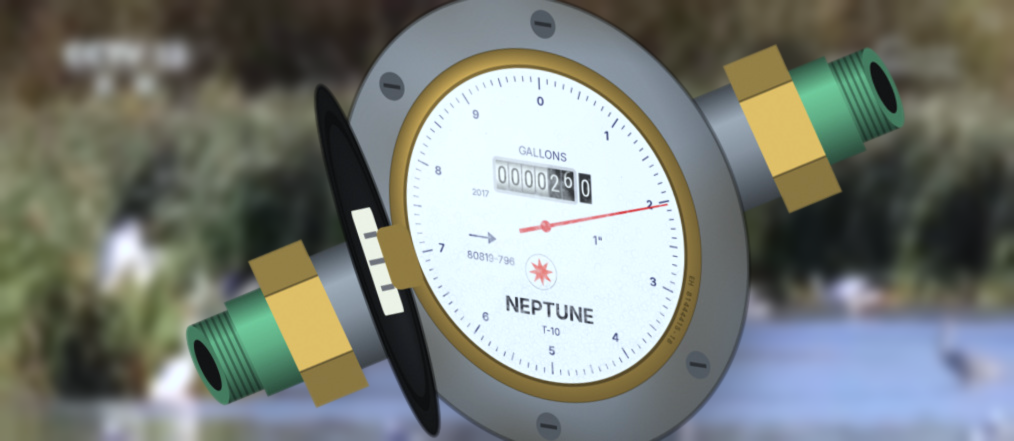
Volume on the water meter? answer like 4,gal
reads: 262.0,gal
